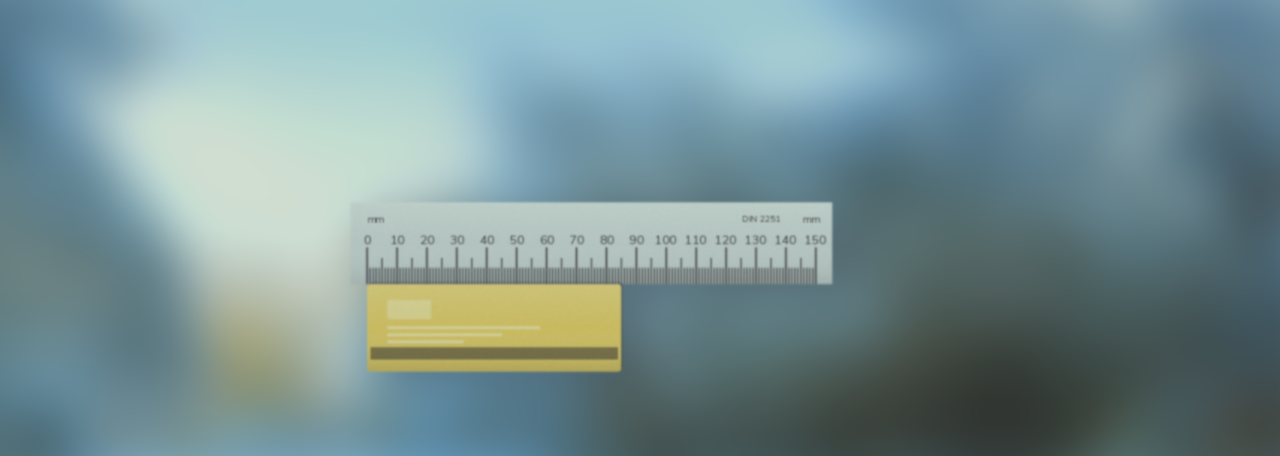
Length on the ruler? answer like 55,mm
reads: 85,mm
